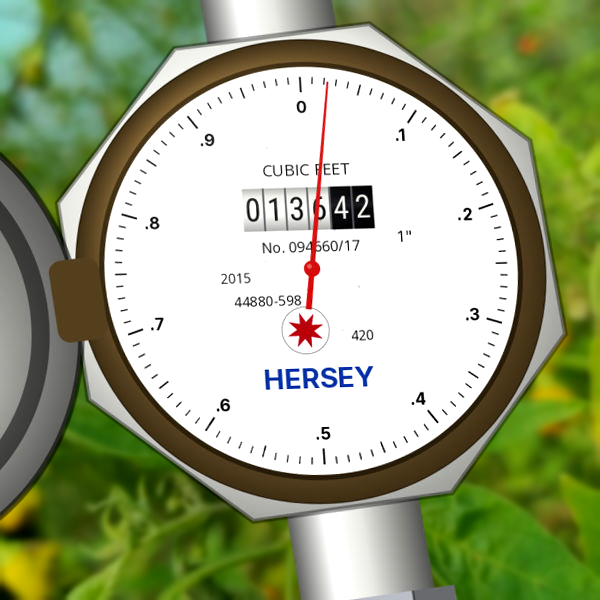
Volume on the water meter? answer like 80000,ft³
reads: 13642.02,ft³
